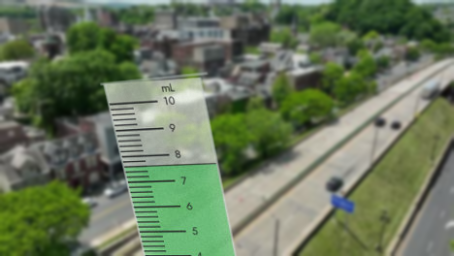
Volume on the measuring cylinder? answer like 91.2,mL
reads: 7.6,mL
